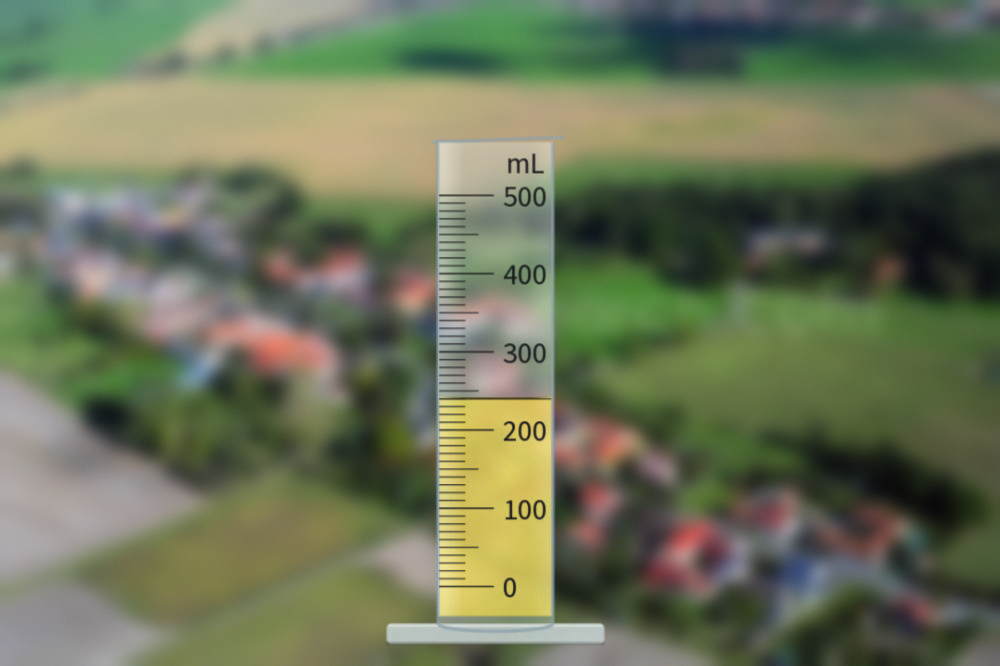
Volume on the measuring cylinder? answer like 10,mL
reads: 240,mL
